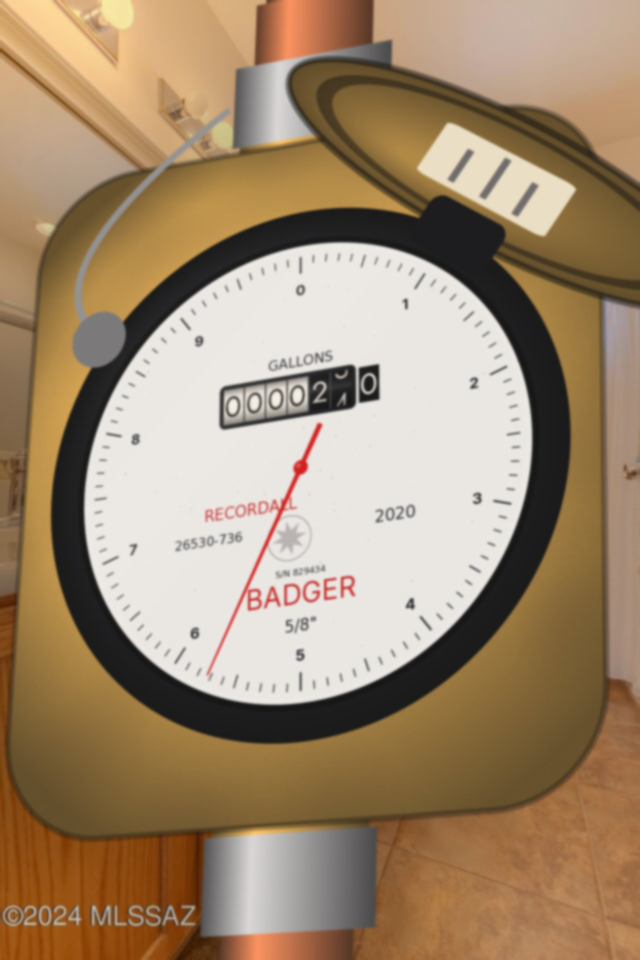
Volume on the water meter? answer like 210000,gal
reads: 235.7,gal
